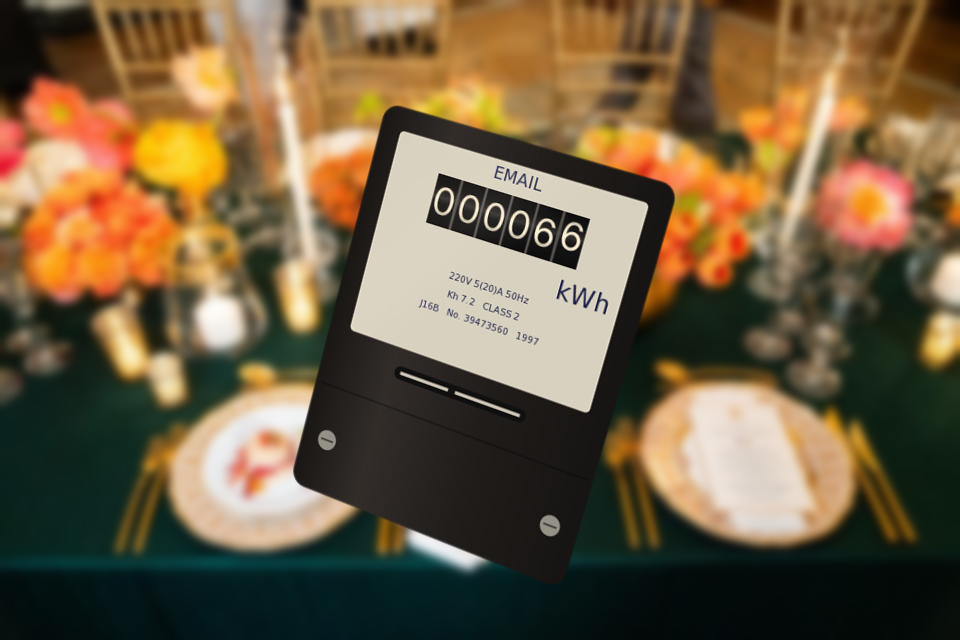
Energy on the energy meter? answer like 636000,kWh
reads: 66,kWh
